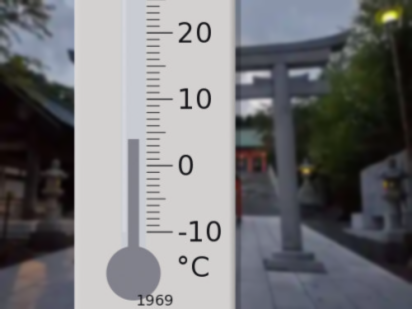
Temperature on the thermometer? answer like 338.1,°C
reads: 4,°C
